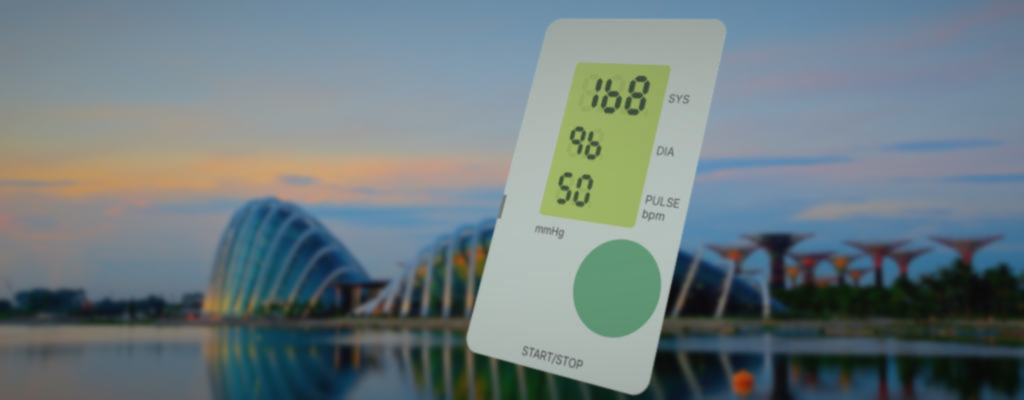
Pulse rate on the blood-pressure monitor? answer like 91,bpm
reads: 50,bpm
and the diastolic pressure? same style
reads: 96,mmHg
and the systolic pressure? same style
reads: 168,mmHg
